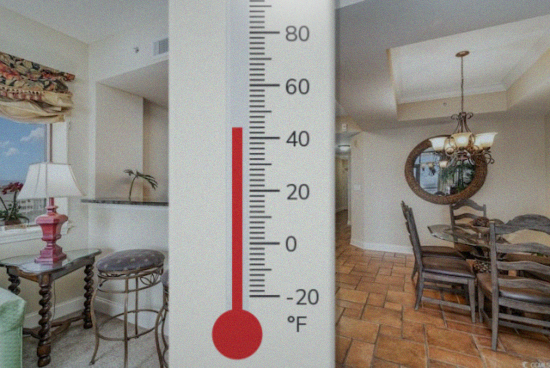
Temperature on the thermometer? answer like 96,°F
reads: 44,°F
